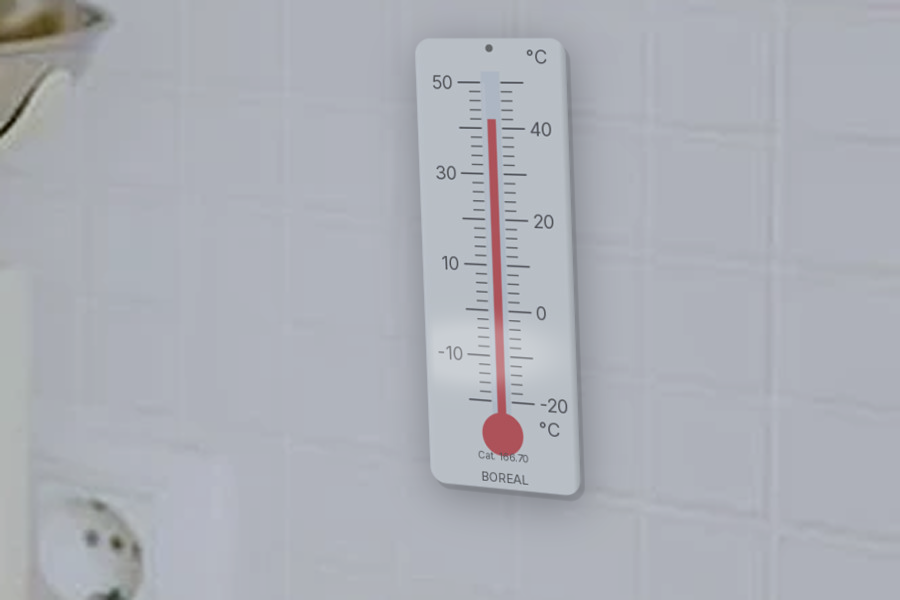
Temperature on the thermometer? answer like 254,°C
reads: 42,°C
